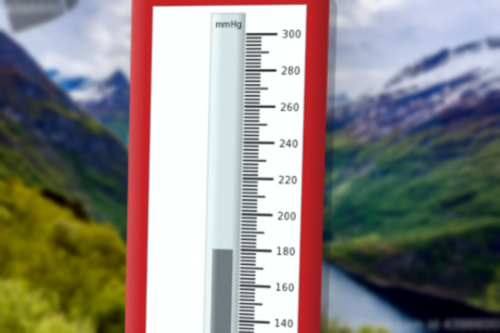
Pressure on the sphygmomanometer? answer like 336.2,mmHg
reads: 180,mmHg
